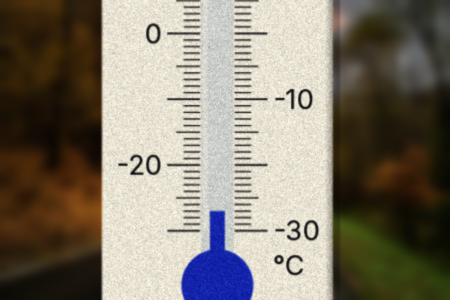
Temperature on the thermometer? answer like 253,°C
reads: -27,°C
